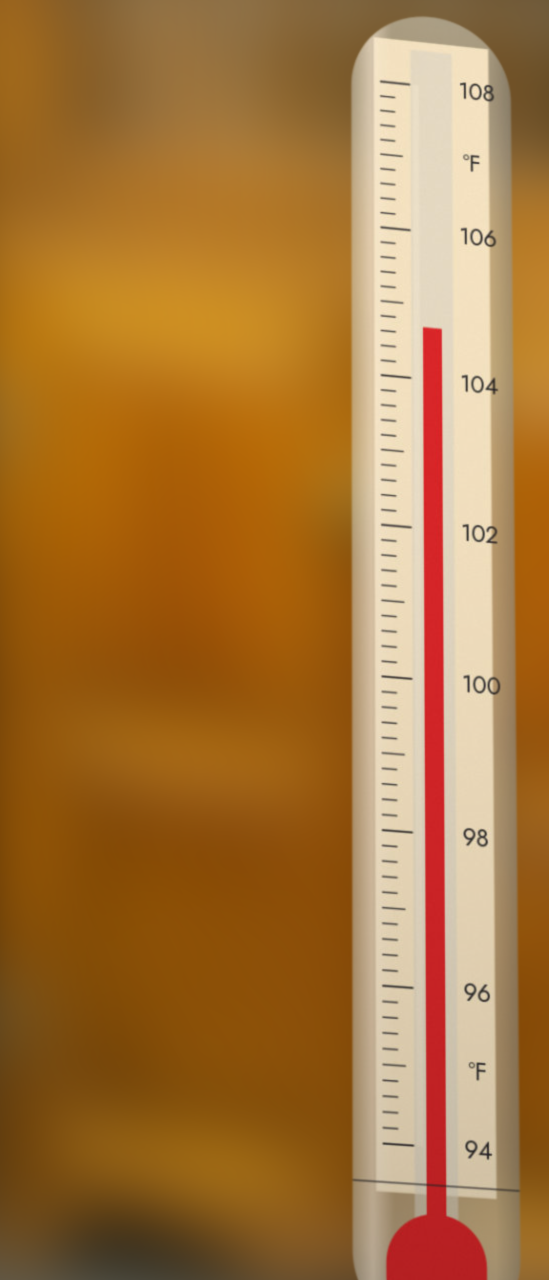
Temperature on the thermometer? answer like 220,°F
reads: 104.7,°F
